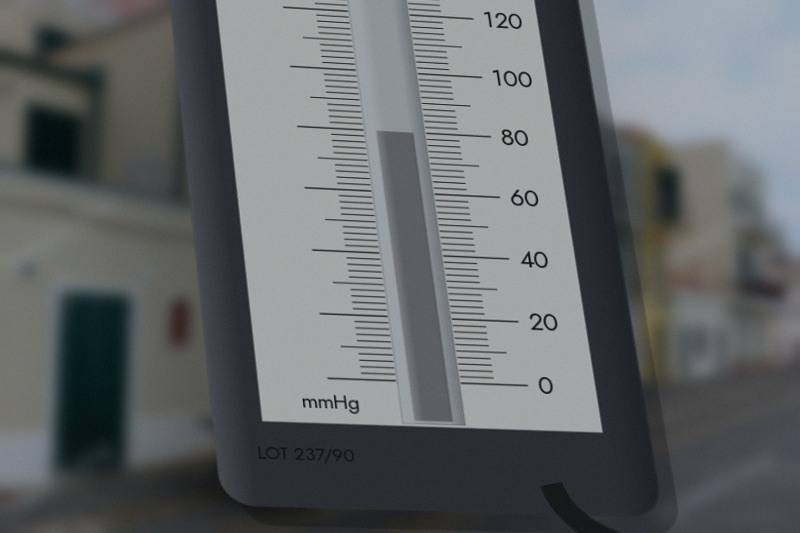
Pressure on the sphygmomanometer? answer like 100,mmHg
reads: 80,mmHg
